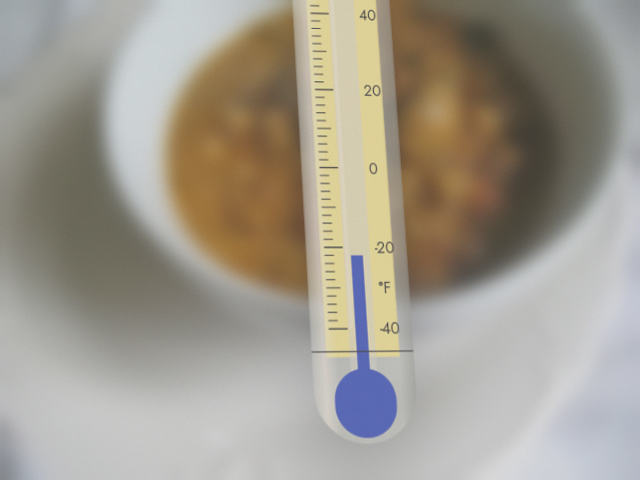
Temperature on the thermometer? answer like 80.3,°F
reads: -22,°F
